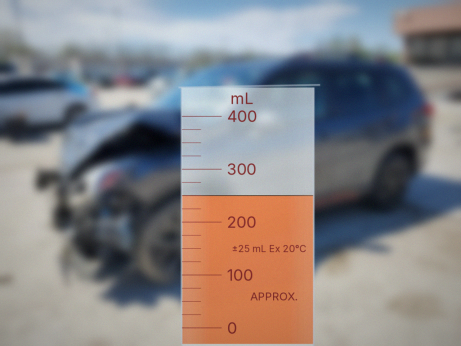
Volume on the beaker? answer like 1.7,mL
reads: 250,mL
